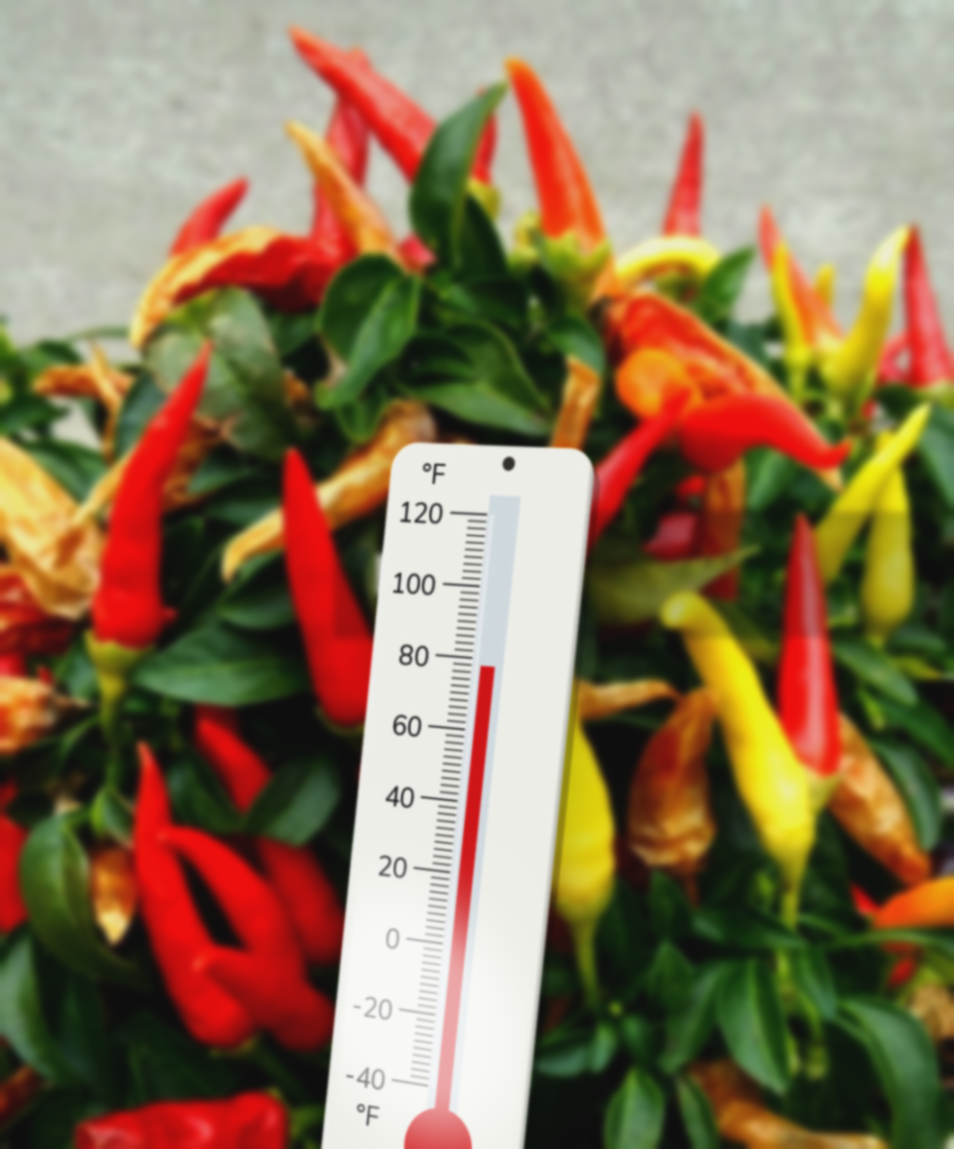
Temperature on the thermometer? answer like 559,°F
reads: 78,°F
